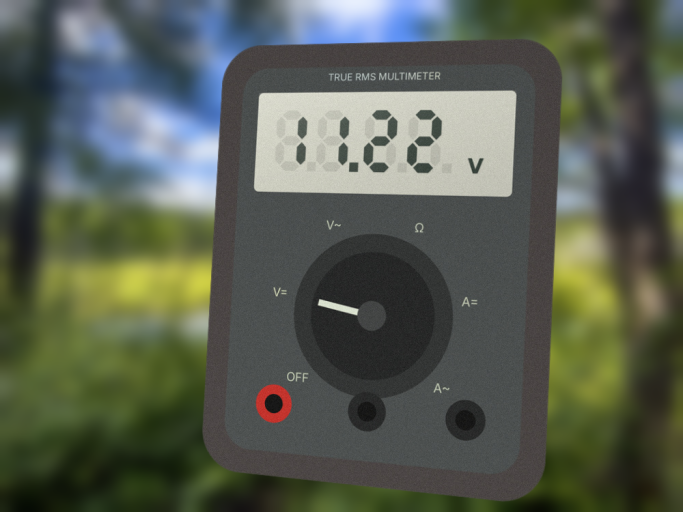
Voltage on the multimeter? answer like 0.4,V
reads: 11.22,V
